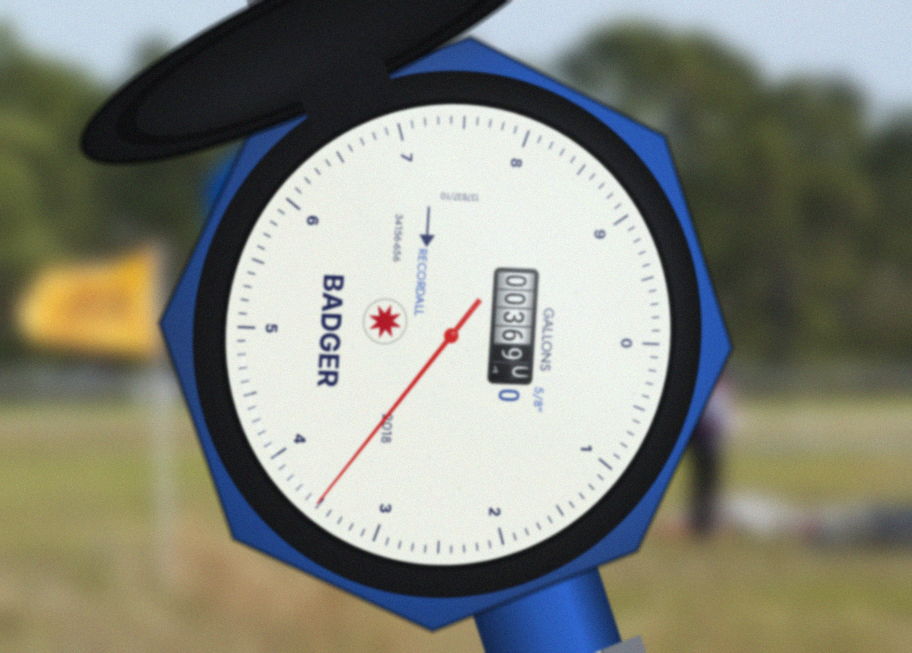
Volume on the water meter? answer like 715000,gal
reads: 36903.5,gal
